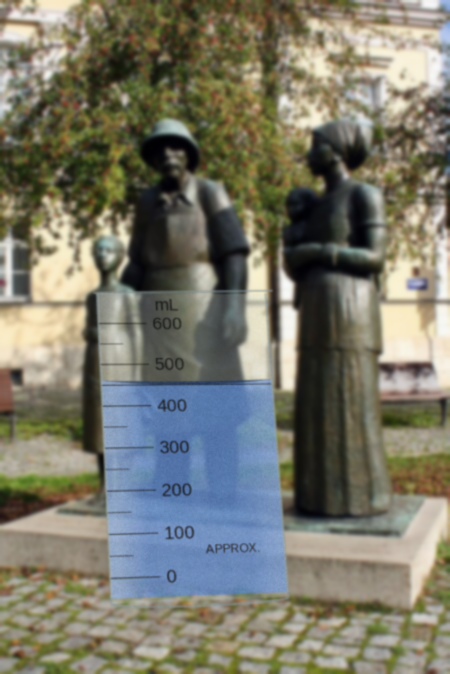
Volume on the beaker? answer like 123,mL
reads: 450,mL
